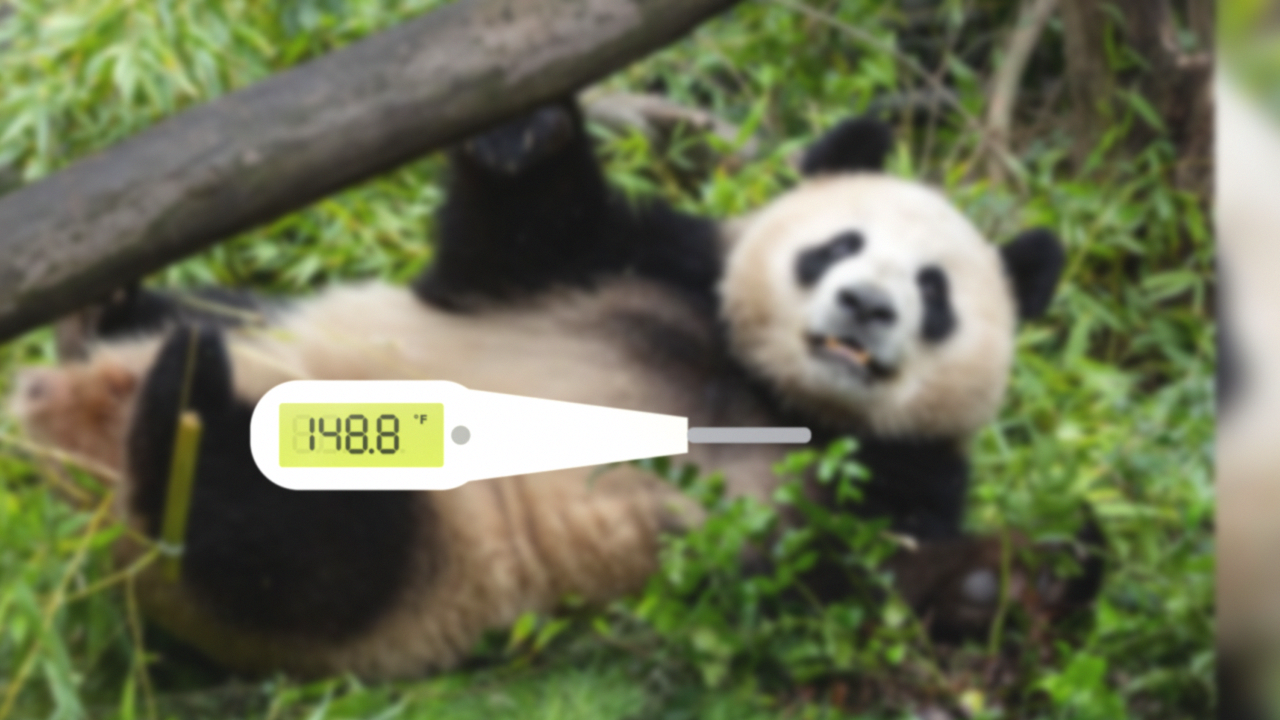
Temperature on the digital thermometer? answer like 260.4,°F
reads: 148.8,°F
